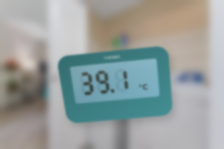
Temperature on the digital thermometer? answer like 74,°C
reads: 39.1,°C
